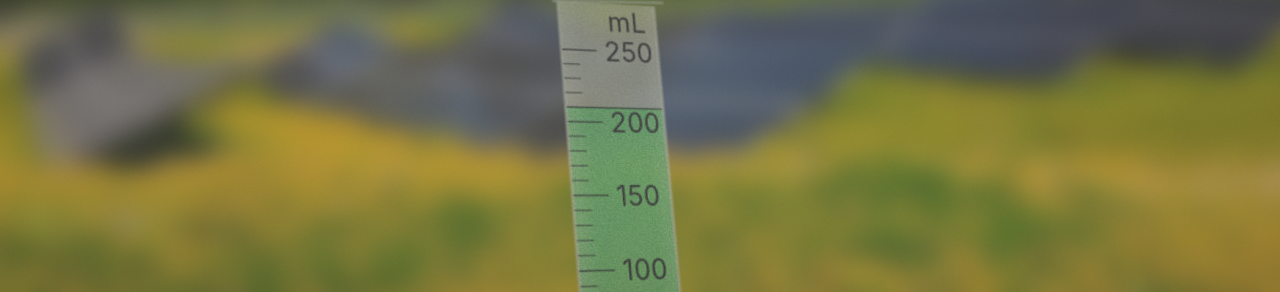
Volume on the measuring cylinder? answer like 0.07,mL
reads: 210,mL
